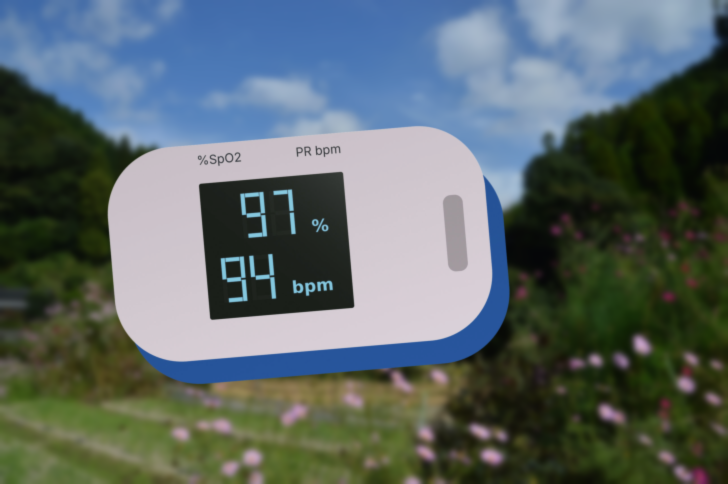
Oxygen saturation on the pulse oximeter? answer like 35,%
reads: 97,%
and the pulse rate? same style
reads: 94,bpm
